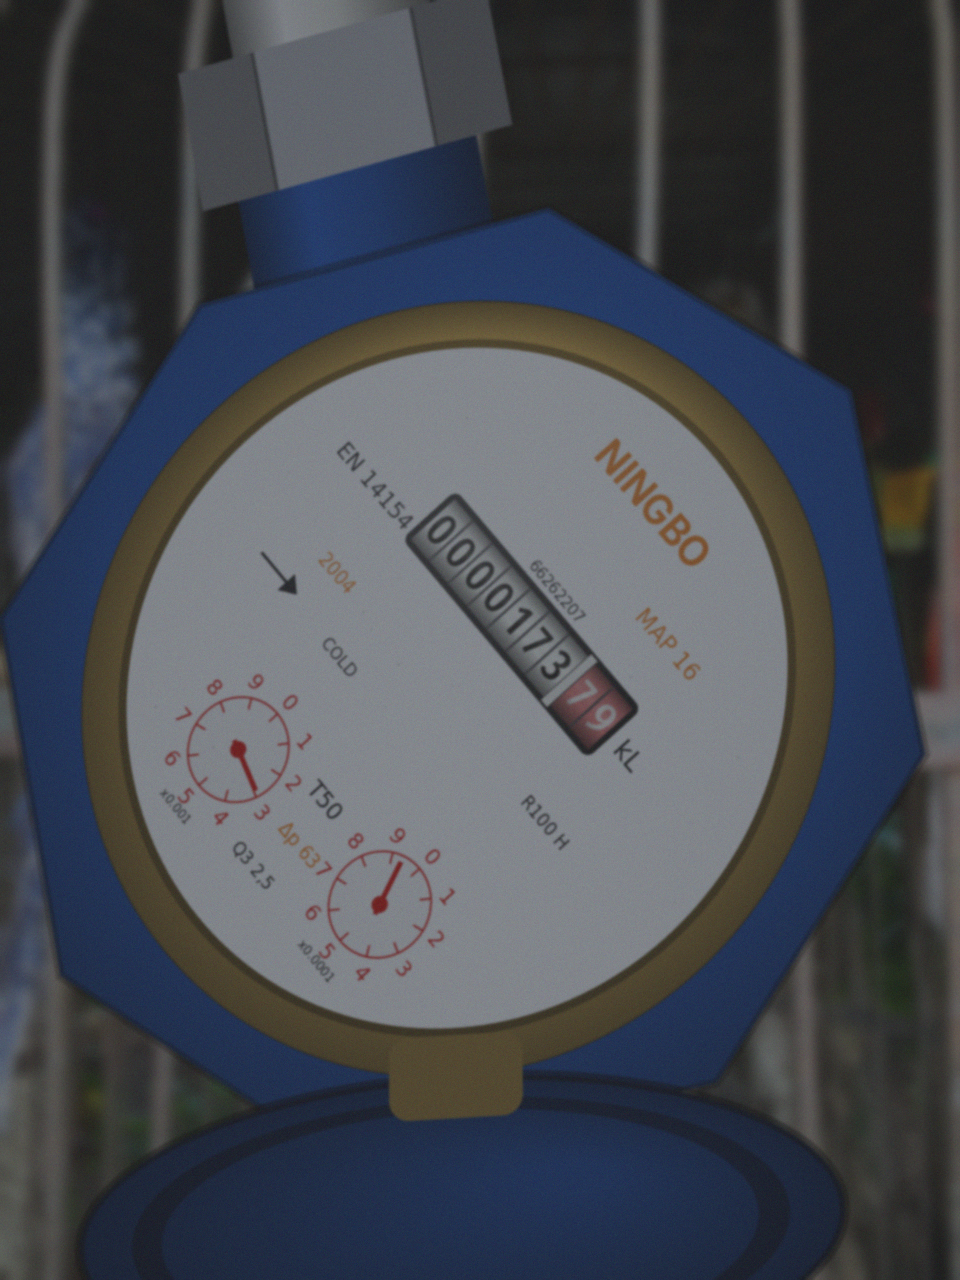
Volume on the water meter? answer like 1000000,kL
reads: 173.7929,kL
